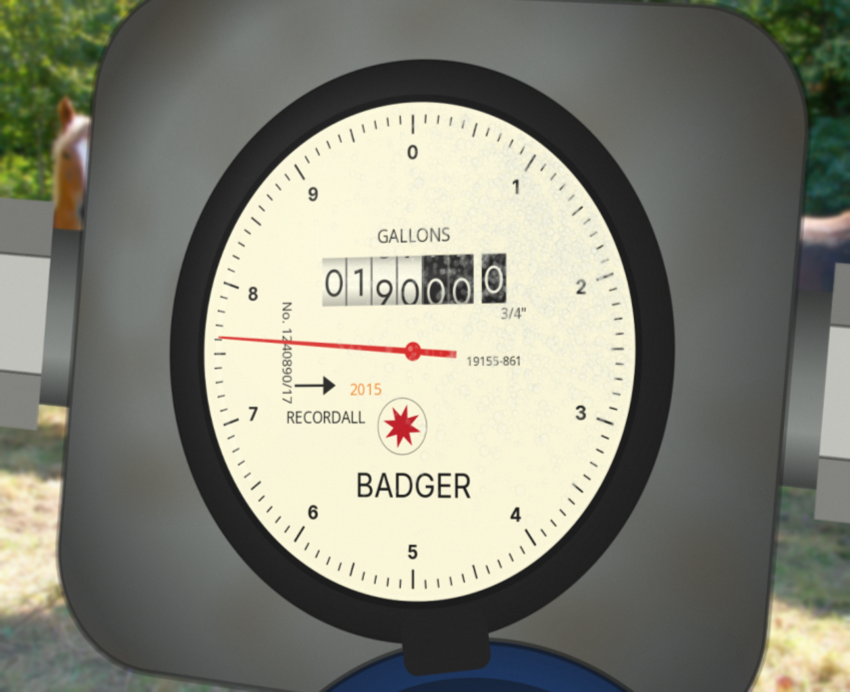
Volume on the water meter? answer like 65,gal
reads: 189997.6,gal
